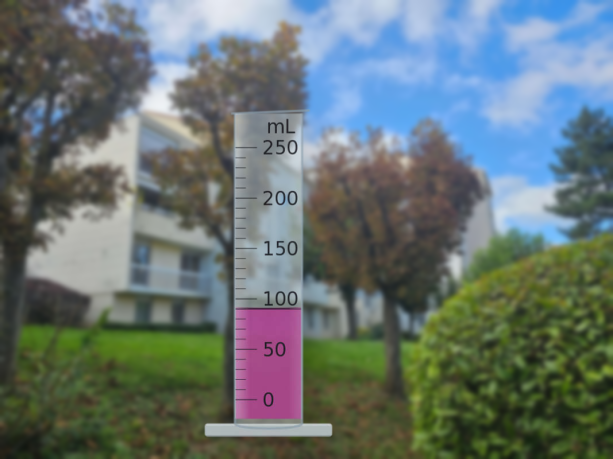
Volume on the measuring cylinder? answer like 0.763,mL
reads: 90,mL
